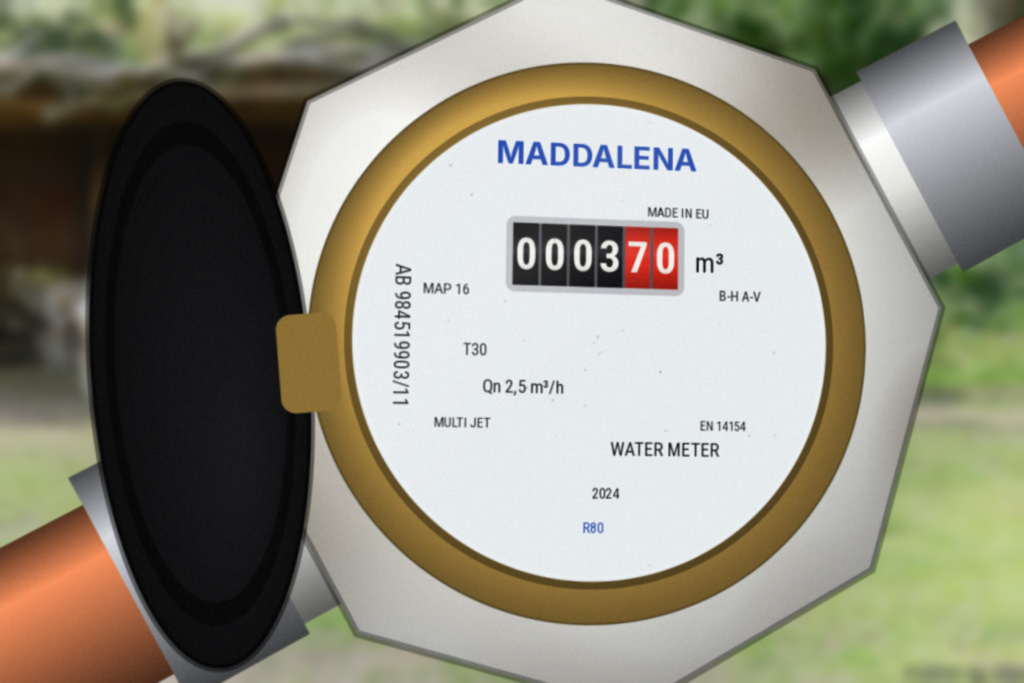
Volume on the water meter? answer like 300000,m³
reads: 3.70,m³
